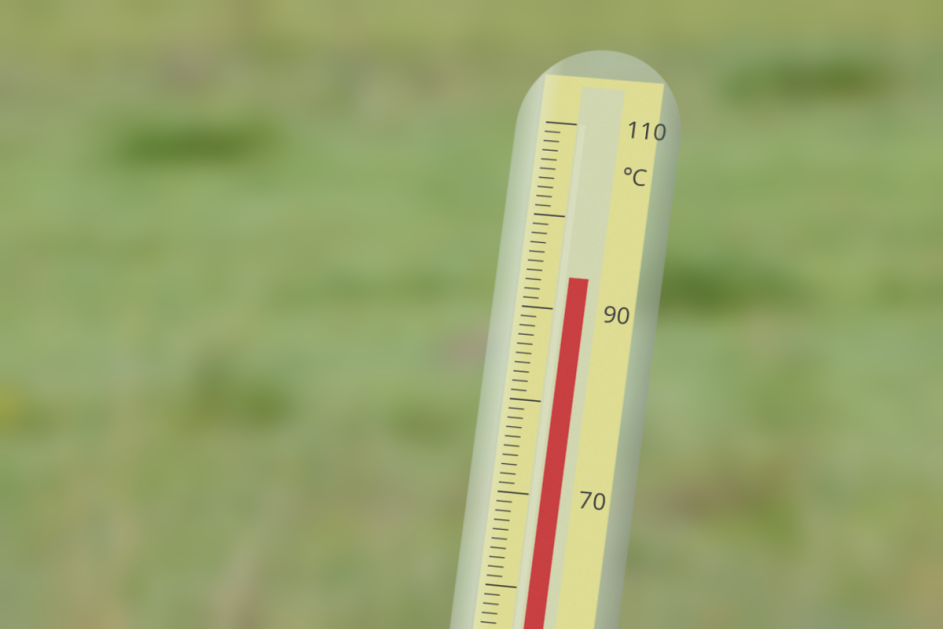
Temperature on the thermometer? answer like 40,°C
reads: 93.5,°C
